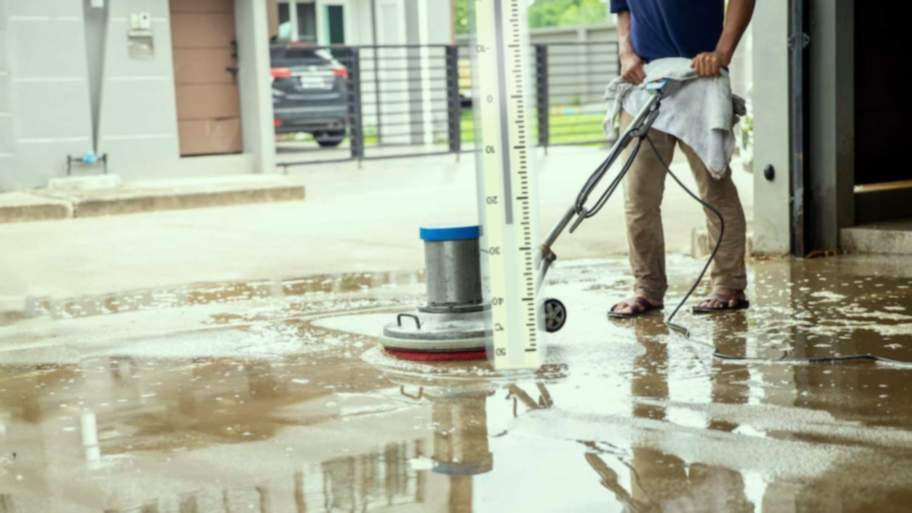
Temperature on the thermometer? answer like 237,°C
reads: 25,°C
